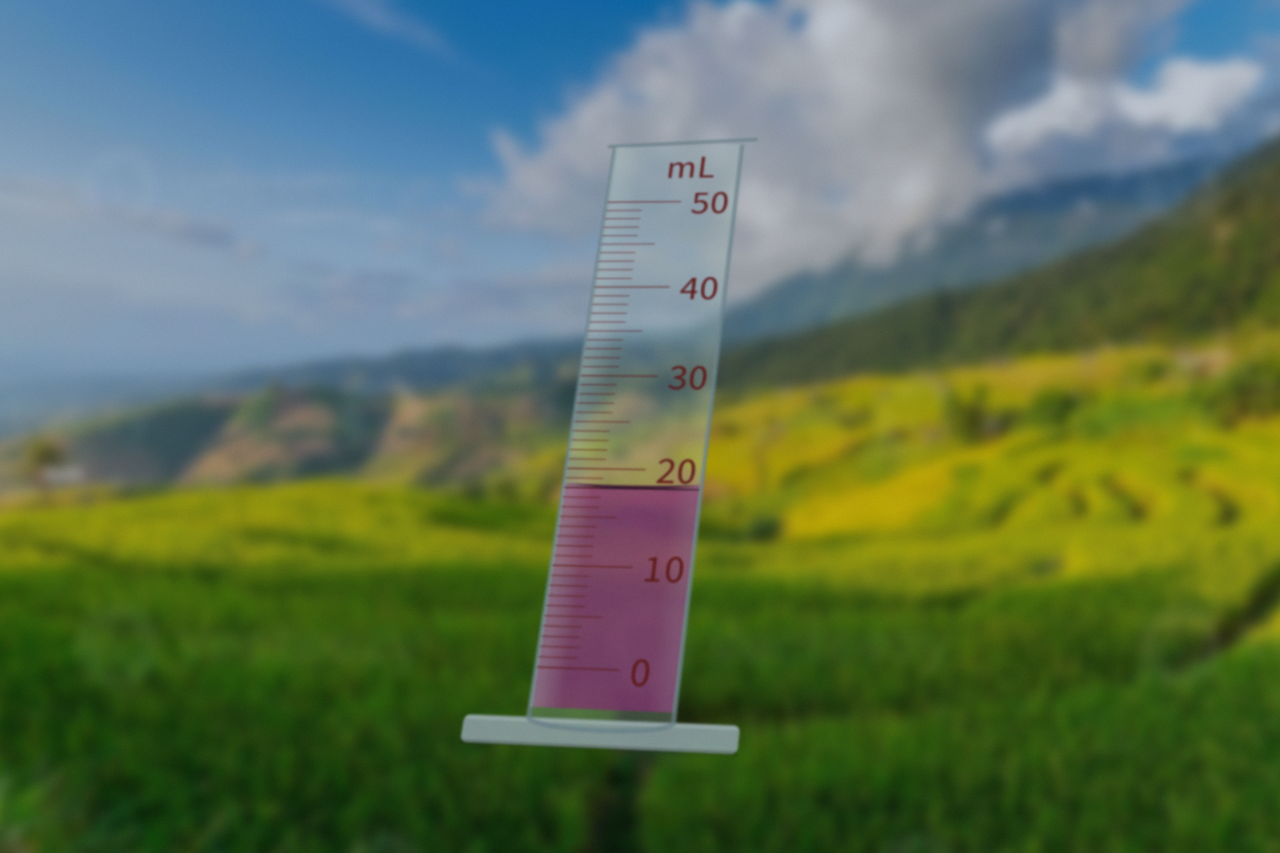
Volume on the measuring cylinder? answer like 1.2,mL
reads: 18,mL
